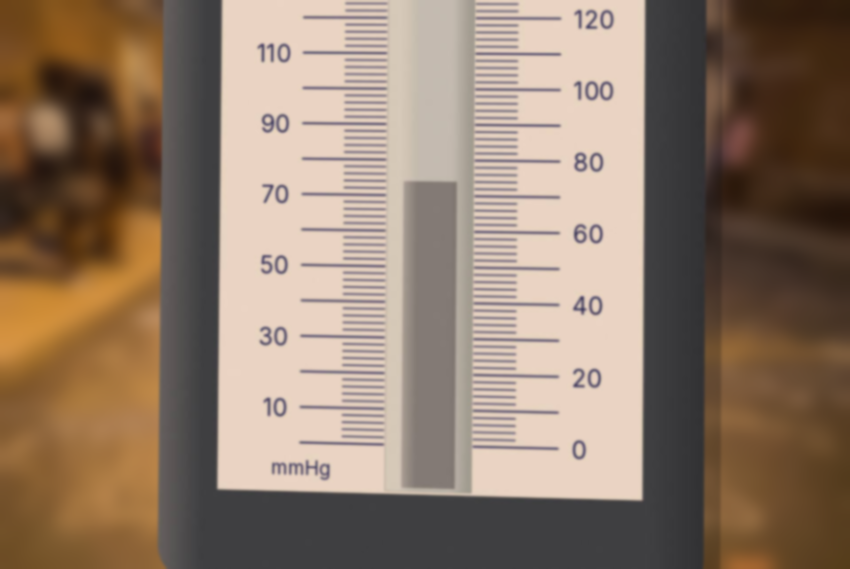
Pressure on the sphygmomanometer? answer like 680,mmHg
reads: 74,mmHg
